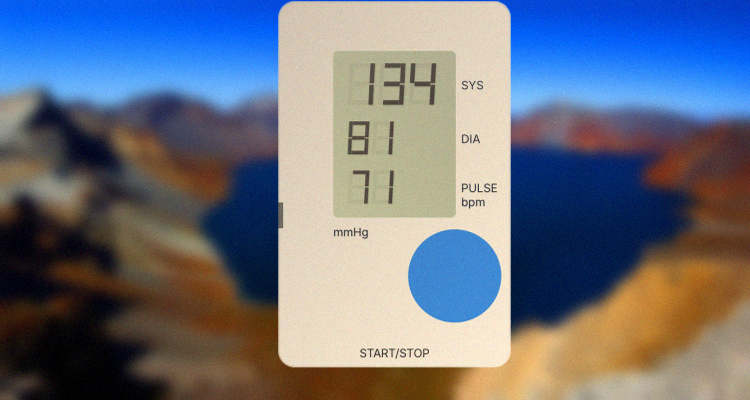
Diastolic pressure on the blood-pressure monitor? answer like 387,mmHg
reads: 81,mmHg
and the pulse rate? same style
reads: 71,bpm
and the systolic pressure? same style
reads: 134,mmHg
